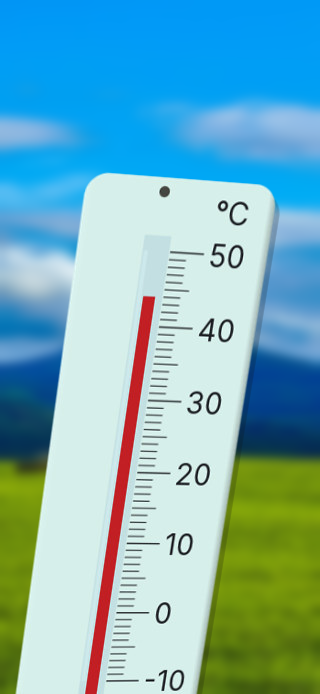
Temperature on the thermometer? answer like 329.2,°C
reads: 44,°C
